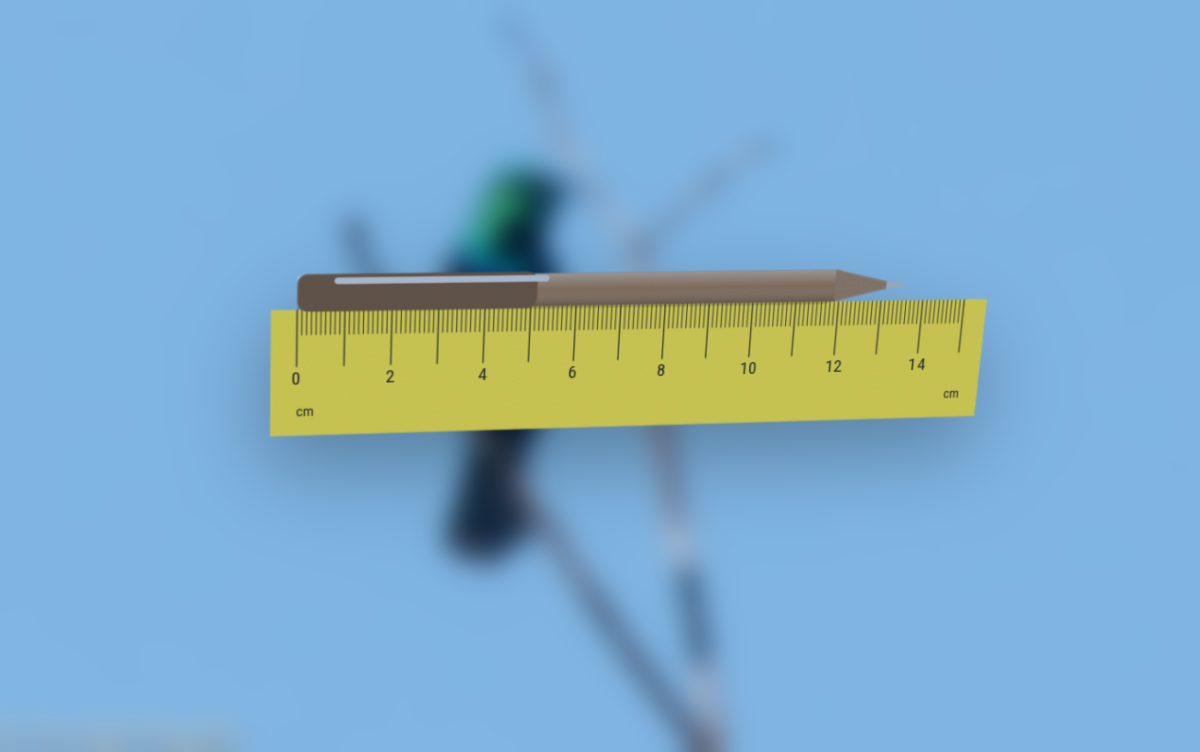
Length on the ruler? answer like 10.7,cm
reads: 13.5,cm
